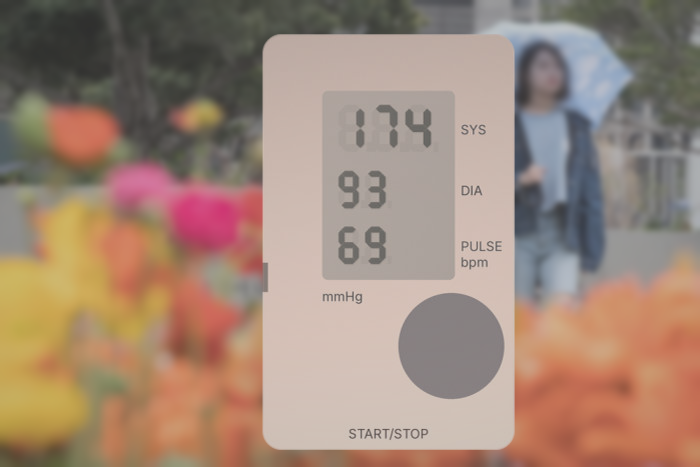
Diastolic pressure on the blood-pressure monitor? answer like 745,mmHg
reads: 93,mmHg
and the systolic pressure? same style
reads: 174,mmHg
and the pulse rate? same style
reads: 69,bpm
